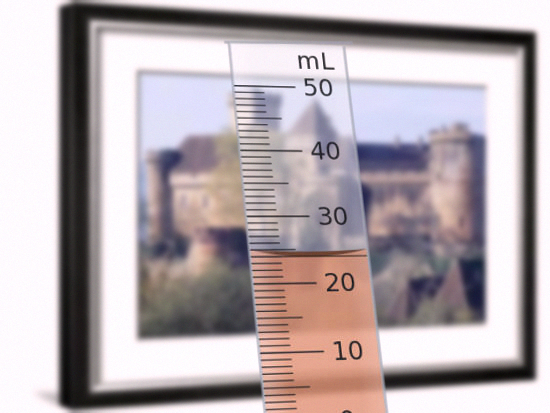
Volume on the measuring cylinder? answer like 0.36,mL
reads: 24,mL
